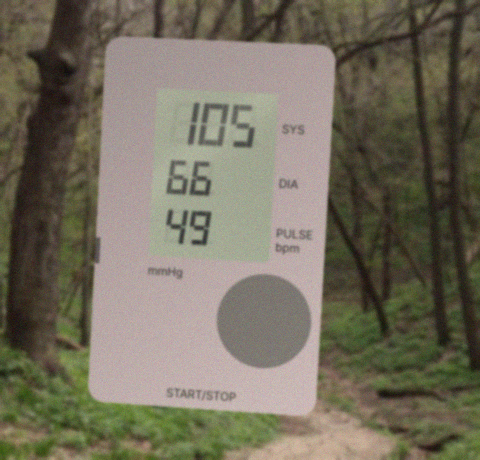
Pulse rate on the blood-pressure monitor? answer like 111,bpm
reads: 49,bpm
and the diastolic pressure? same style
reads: 66,mmHg
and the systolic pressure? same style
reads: 105,mmHg
